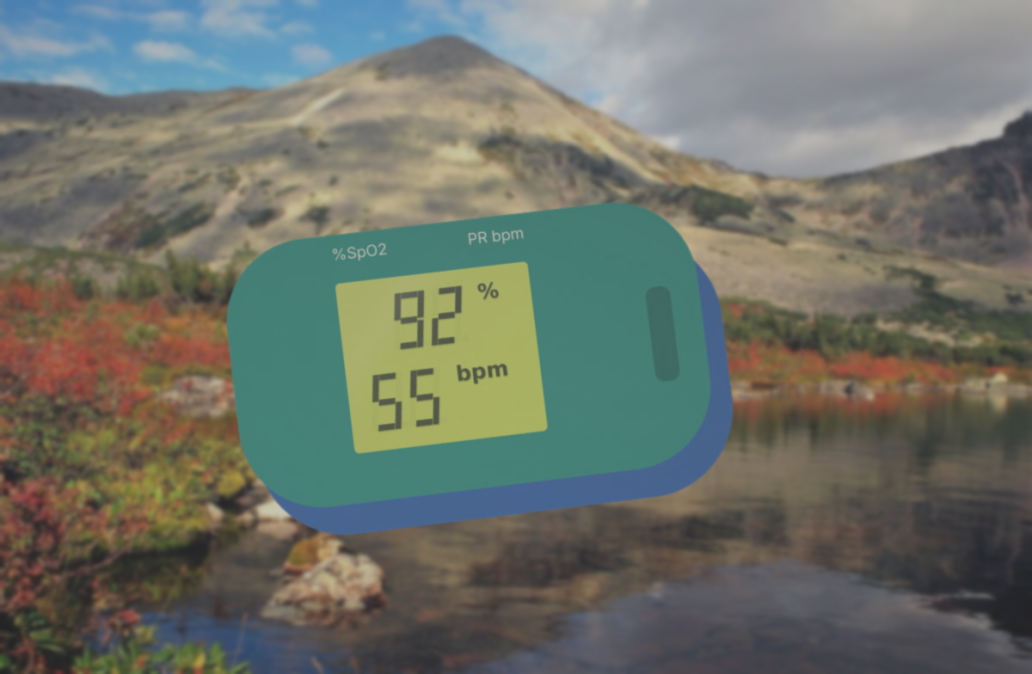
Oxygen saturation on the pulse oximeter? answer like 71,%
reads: 92,%
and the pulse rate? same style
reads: 55,bpm
